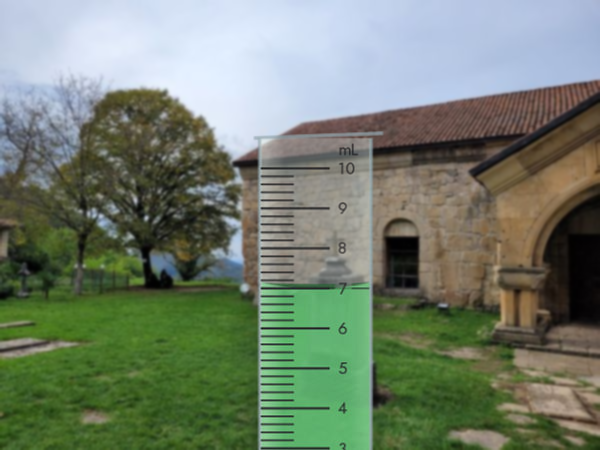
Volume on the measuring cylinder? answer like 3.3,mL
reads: 7,mL
